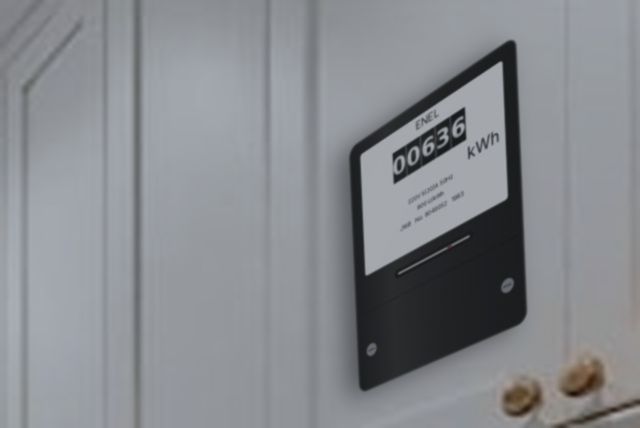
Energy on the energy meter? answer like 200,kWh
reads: 636,kWh
